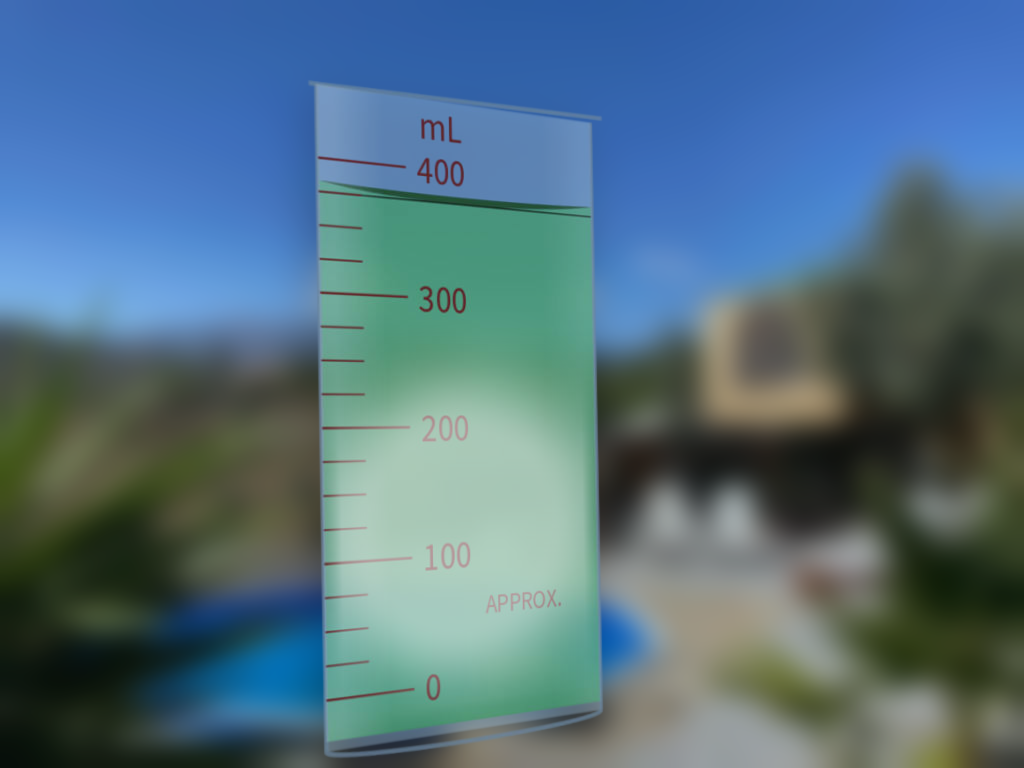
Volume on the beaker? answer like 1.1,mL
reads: 375,mL
